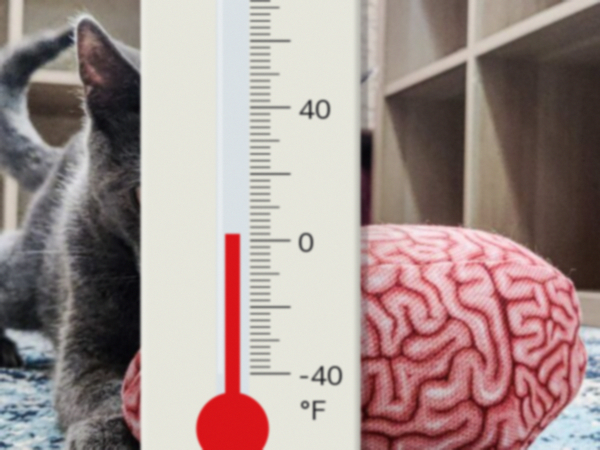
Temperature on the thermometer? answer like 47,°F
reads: 2,°F
